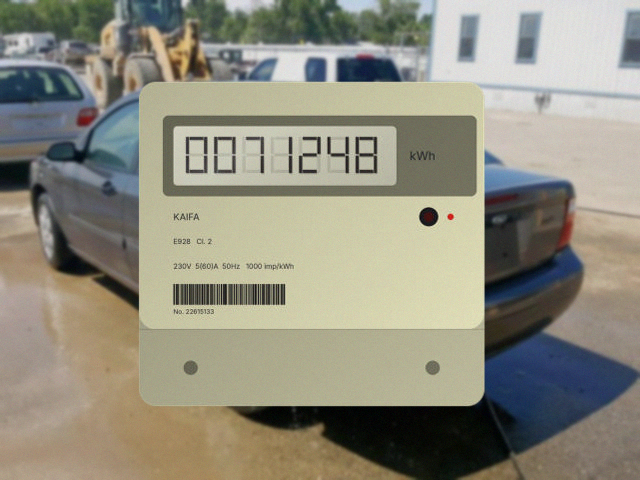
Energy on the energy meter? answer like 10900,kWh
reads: 71248,kWh
